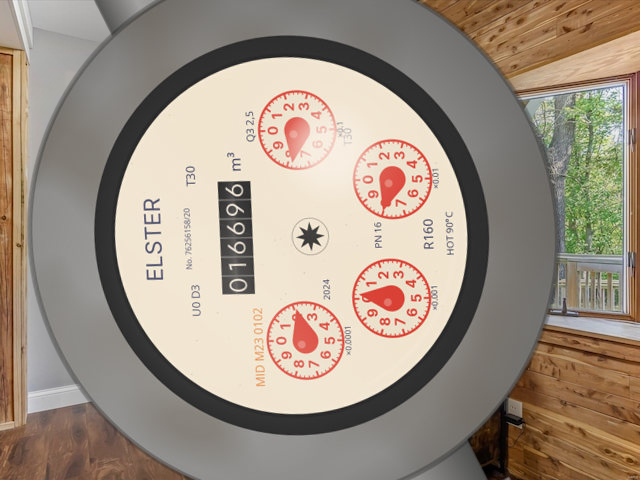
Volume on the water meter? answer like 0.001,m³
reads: 16696.7802,m³
